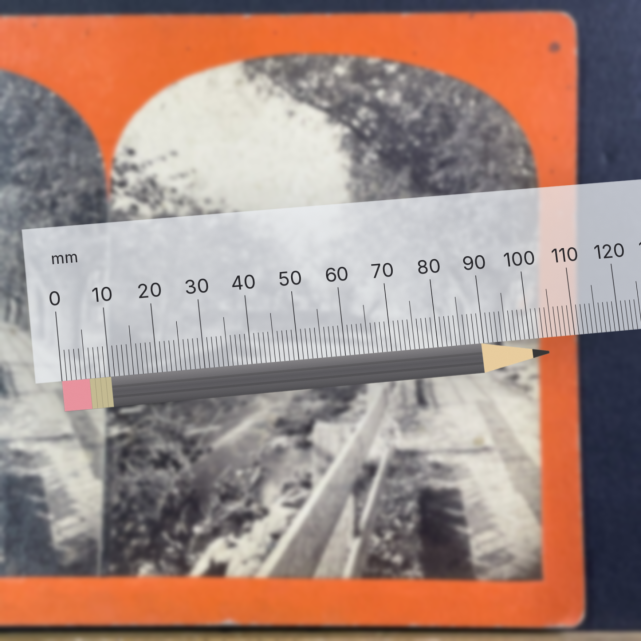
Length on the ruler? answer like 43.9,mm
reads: 104,mm
